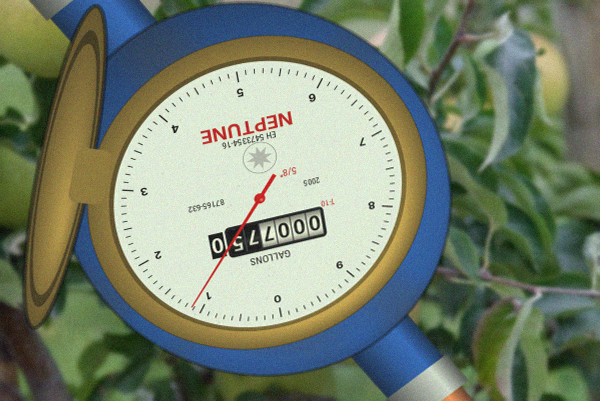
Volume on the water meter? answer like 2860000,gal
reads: 7751.1,gal
